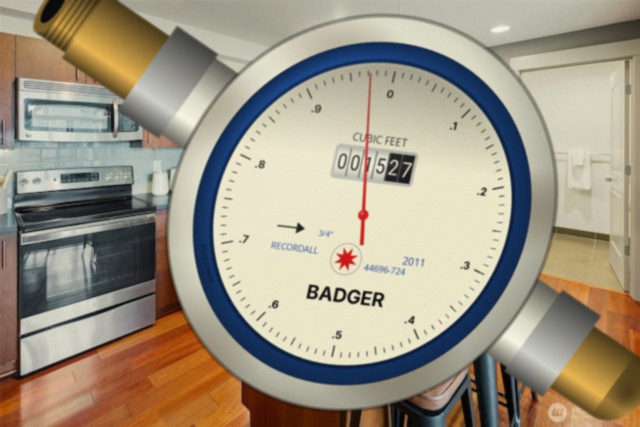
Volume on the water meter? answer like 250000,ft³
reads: 1526.97,ft³
